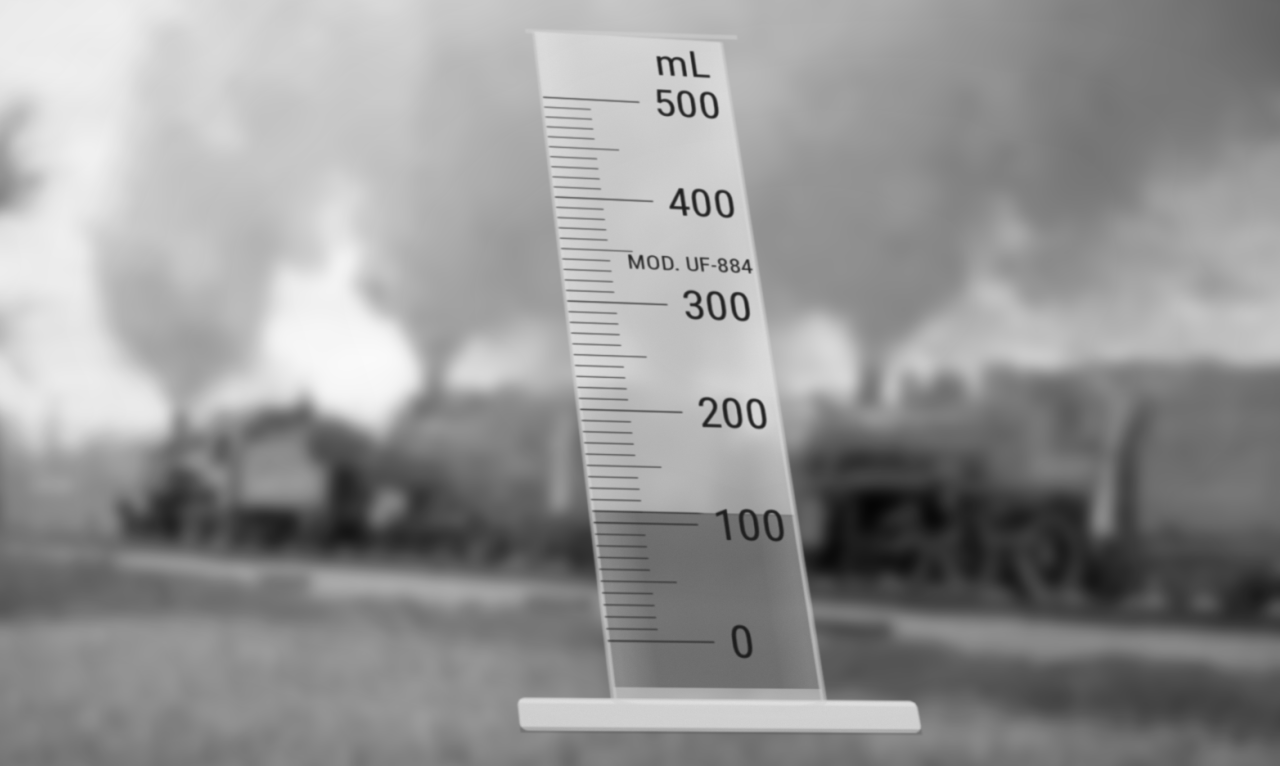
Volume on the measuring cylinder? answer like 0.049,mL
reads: 110,mL
